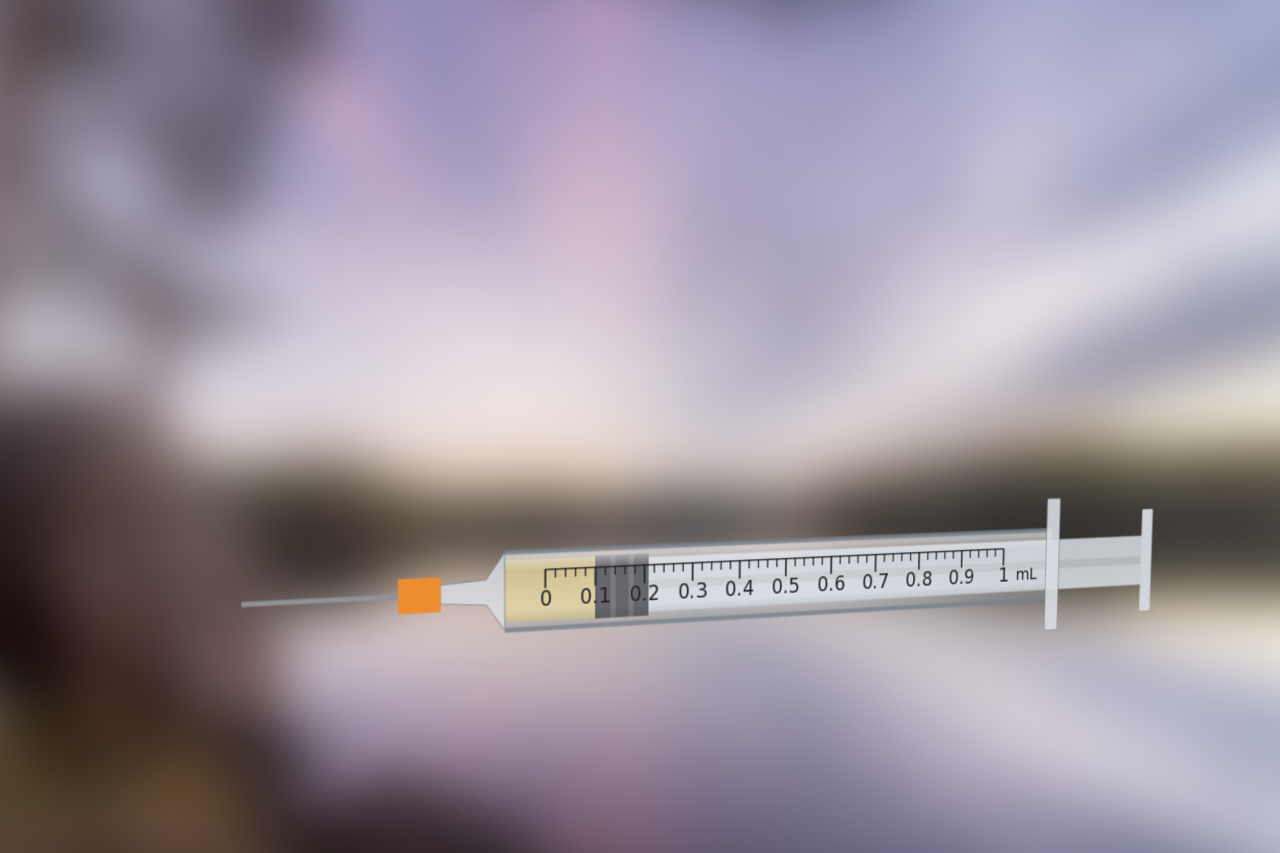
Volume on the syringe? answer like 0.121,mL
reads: 0.1,mL
